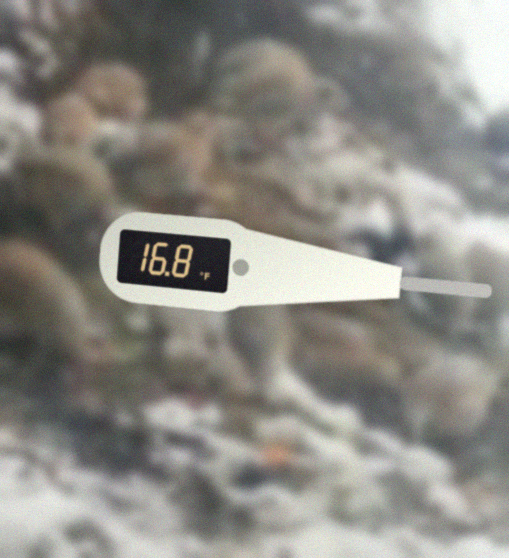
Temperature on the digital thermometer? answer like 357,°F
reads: 16.8,°F
